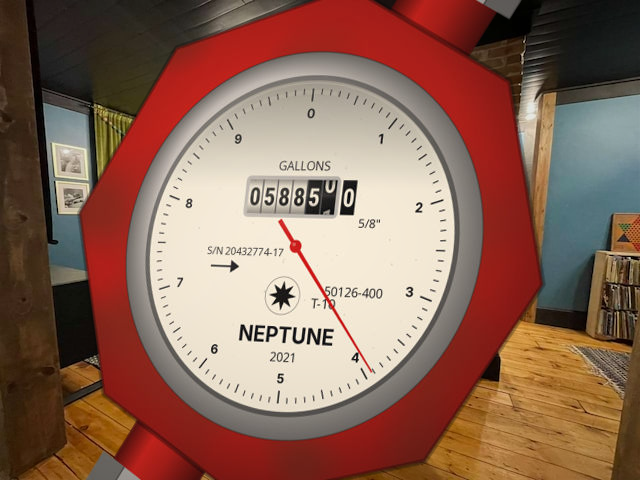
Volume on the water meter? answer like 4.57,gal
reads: 588503.9,gal
